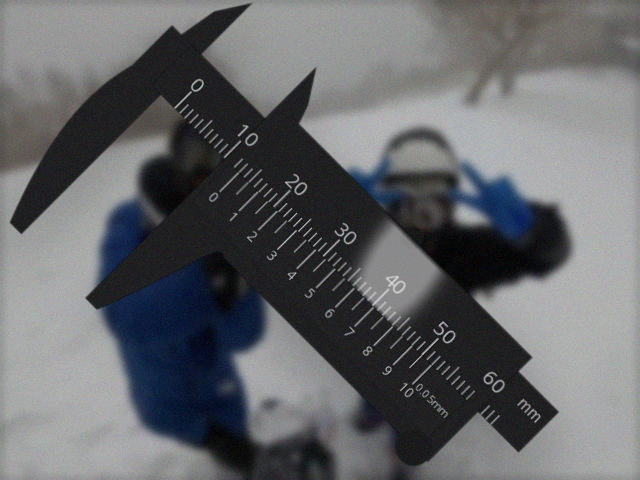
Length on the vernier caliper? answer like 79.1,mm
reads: 13.0,mm
